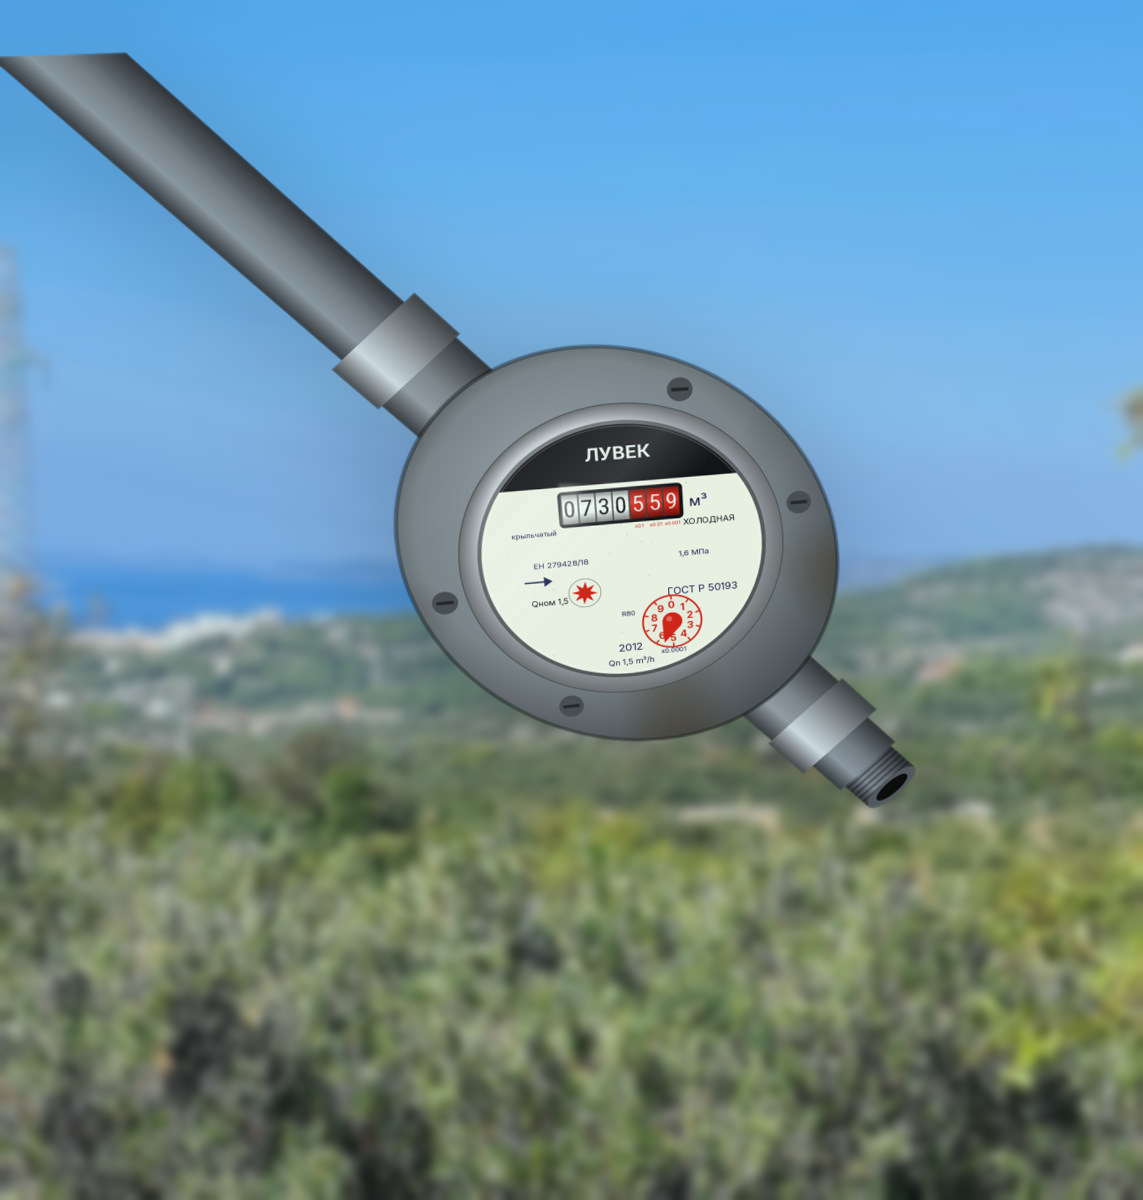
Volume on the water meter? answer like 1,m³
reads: 730.5595,m³
